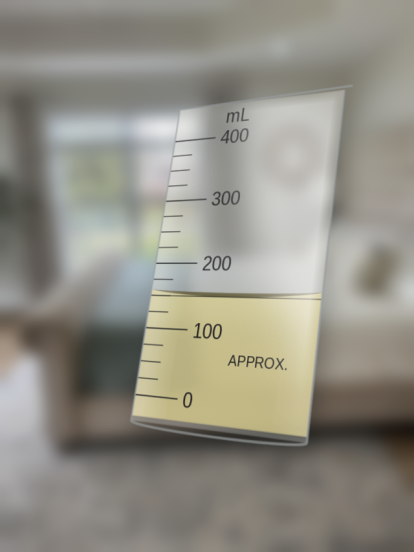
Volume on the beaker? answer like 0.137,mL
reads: 150,mL
